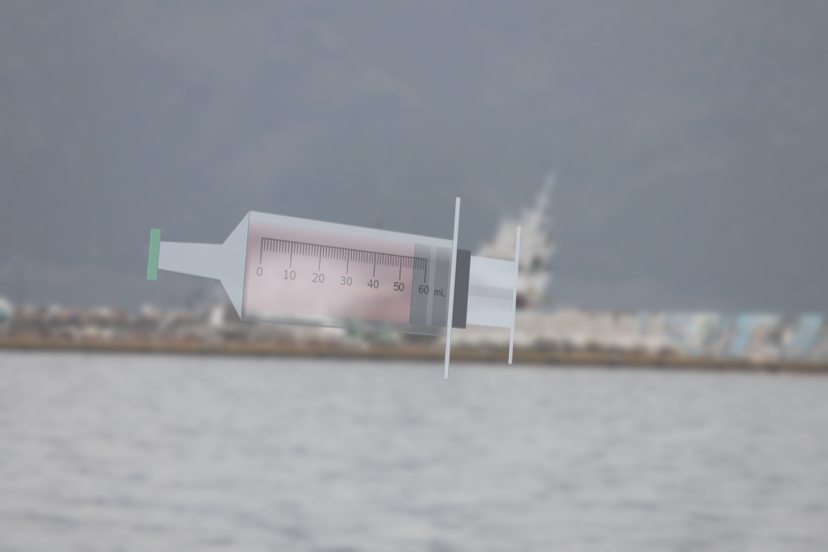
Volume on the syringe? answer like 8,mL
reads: 55,mL
